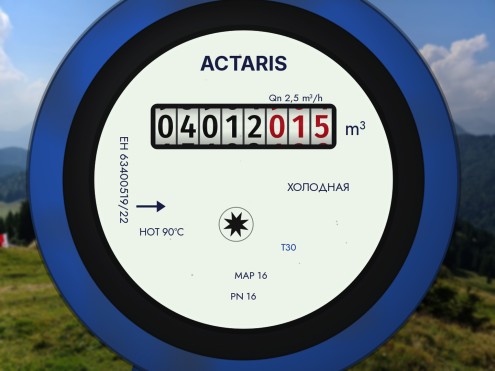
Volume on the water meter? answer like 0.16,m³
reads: 4012.015,m³
